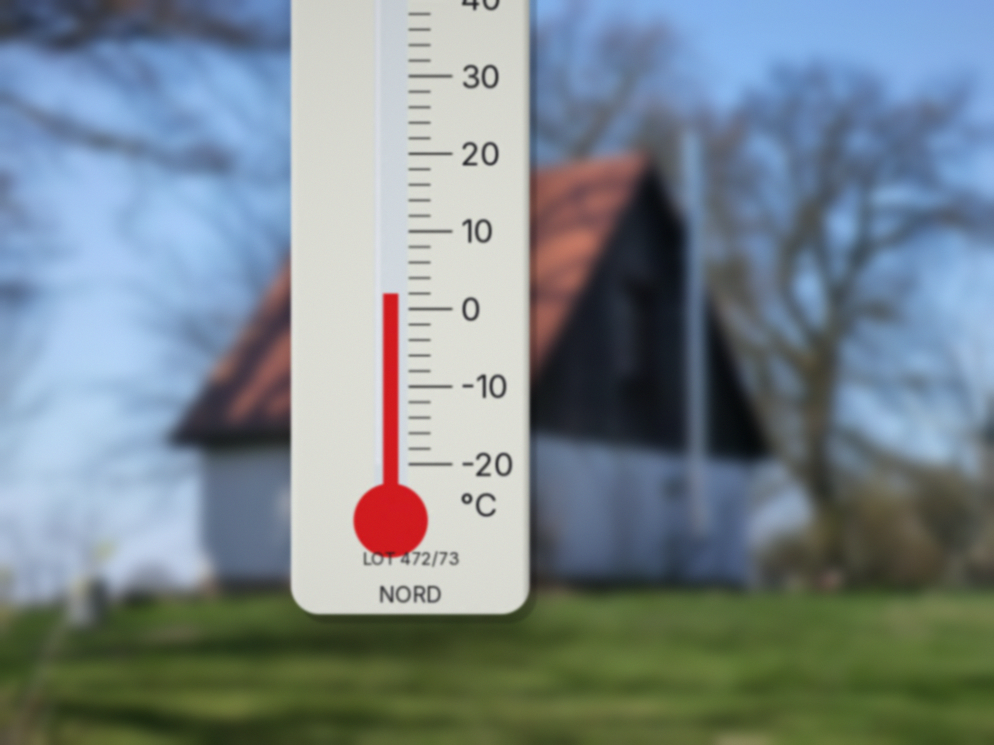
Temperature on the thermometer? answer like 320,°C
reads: 2,°C
